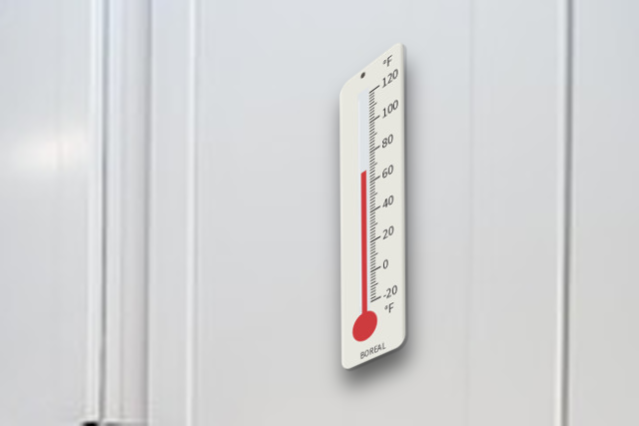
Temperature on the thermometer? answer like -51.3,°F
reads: 70,°F
